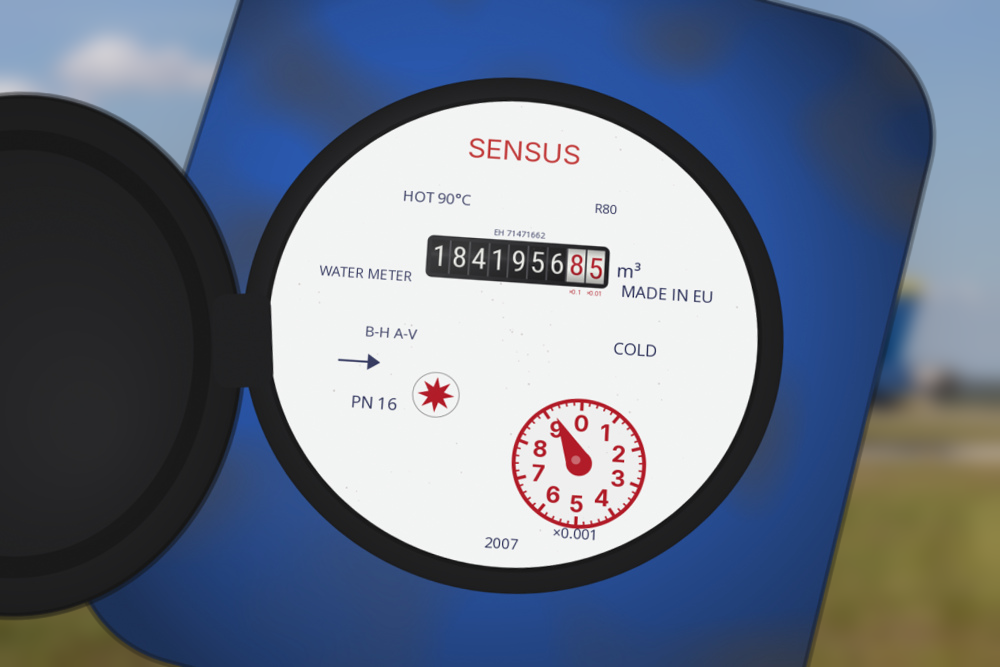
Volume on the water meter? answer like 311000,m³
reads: 1841956.849,m³
